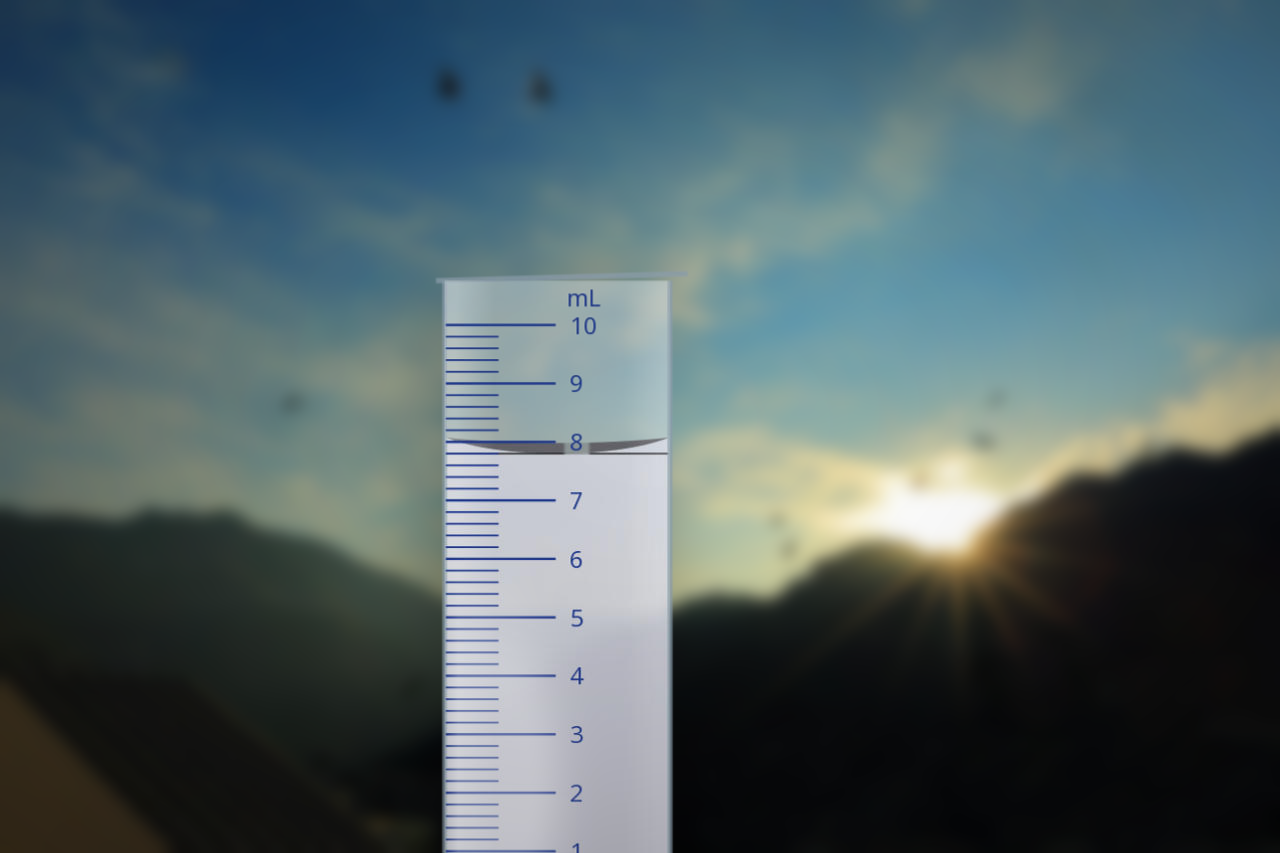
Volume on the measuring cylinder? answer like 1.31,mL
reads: 7.8,mL
